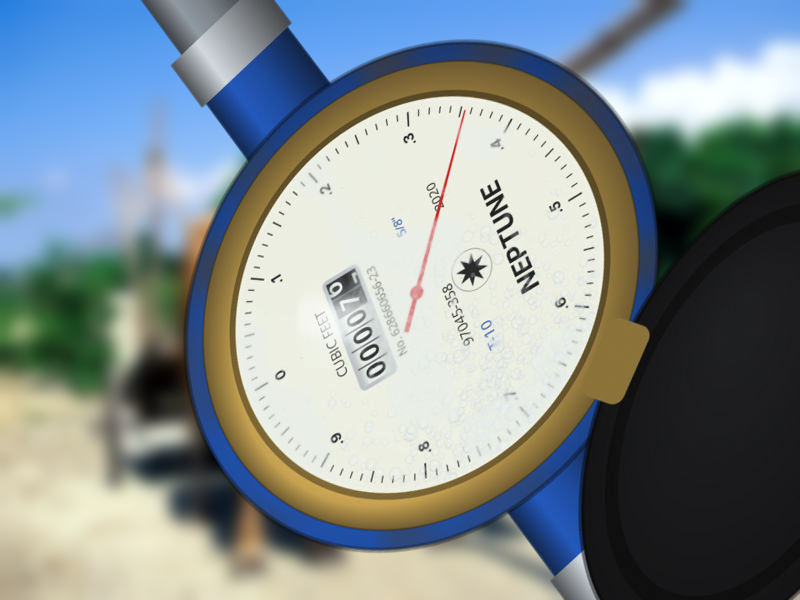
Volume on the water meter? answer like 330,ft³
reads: 76.35,ft³
